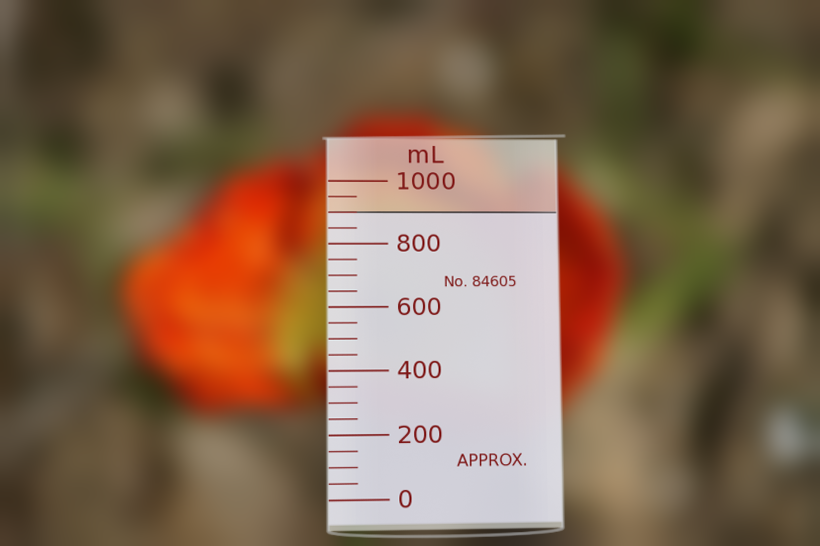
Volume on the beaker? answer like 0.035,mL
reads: 900,mL
